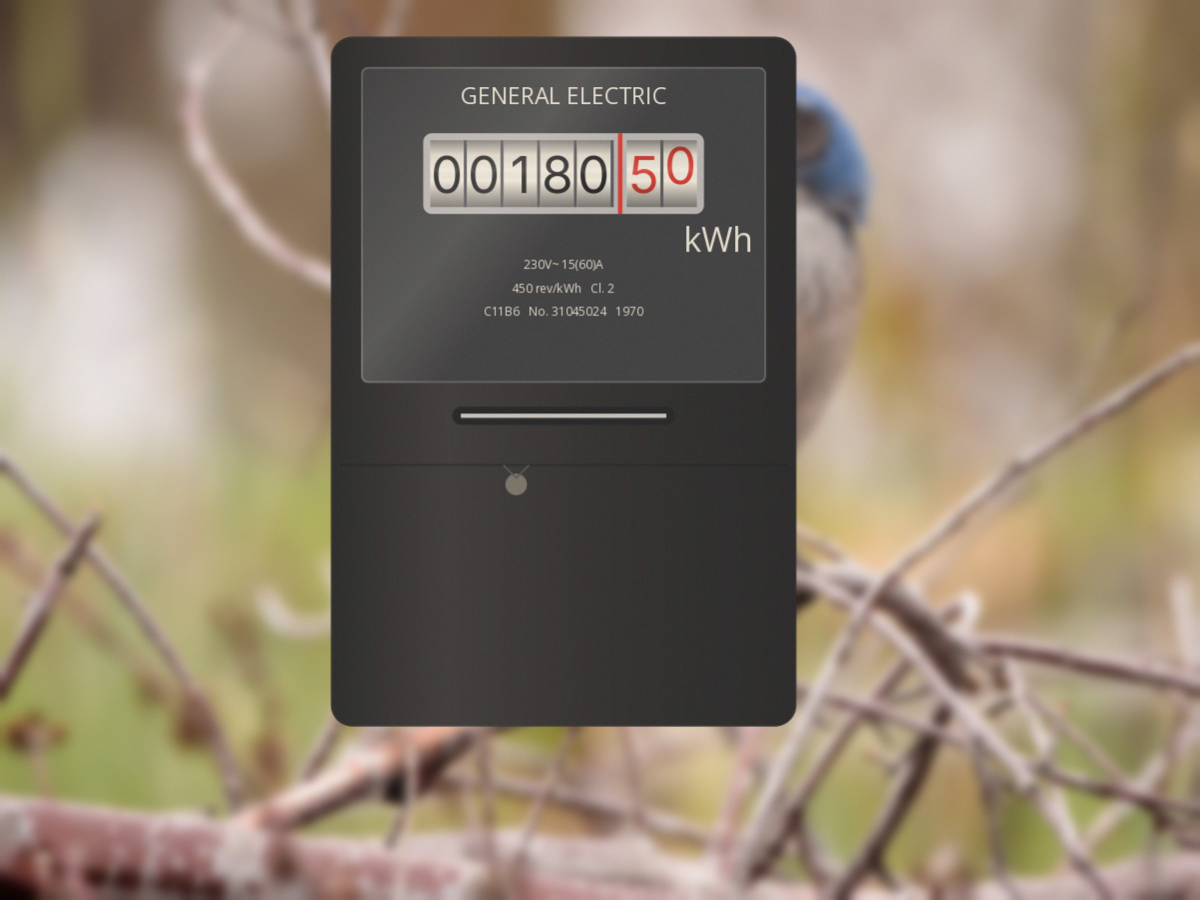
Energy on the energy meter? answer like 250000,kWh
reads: 180.50,kWh
